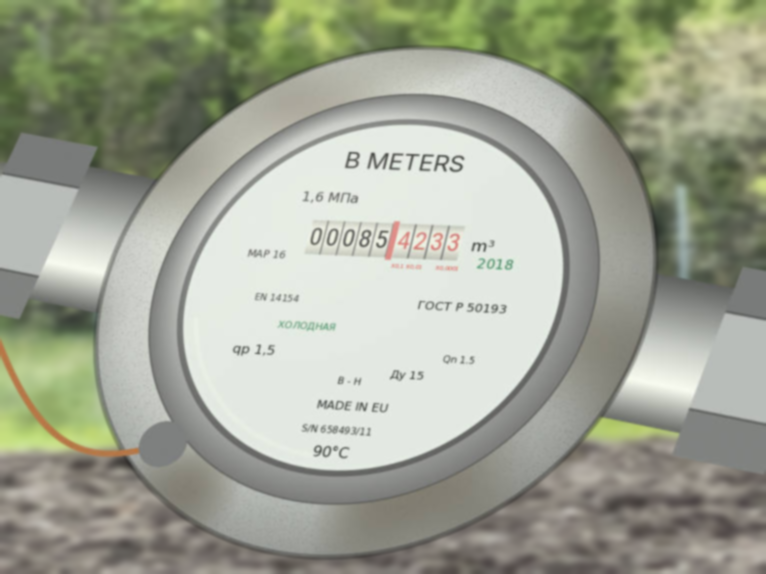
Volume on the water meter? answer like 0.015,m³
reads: 85.4233,m³
